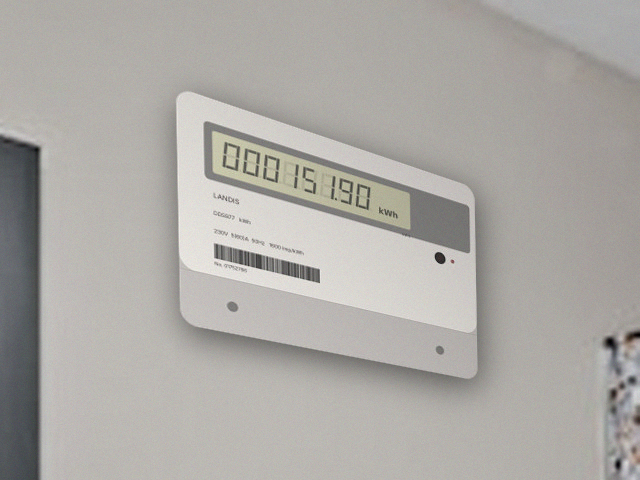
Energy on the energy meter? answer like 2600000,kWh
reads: 151.90,kWh
